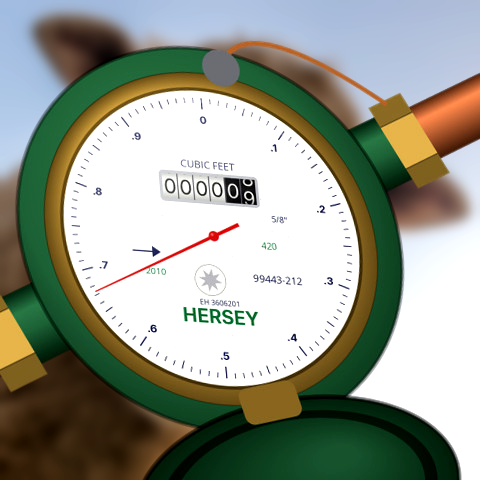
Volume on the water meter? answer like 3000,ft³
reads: 8.67,ft³
